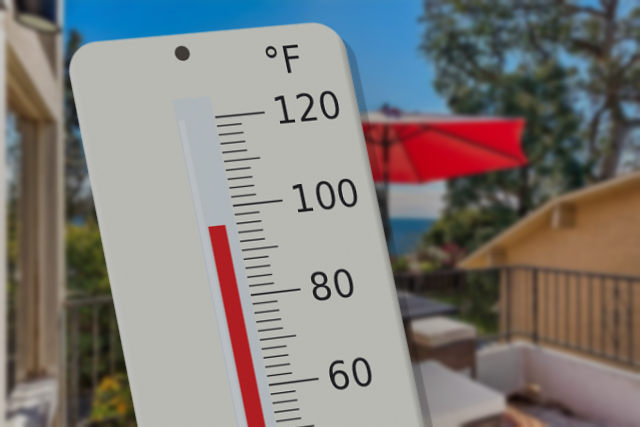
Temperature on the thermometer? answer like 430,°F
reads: 96,°F
